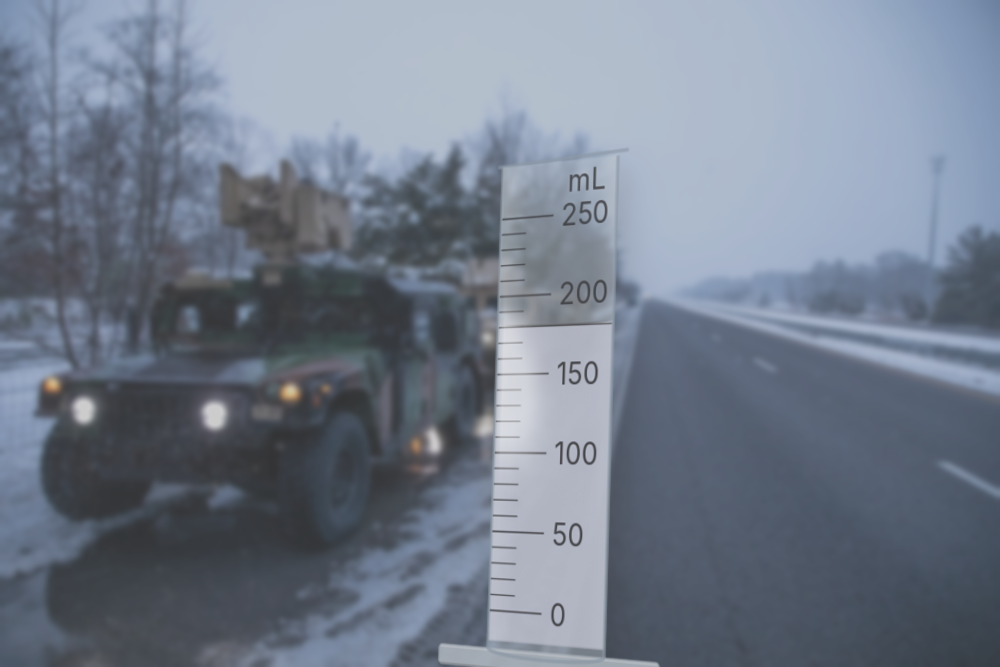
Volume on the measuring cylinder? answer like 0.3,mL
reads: 180,mL
